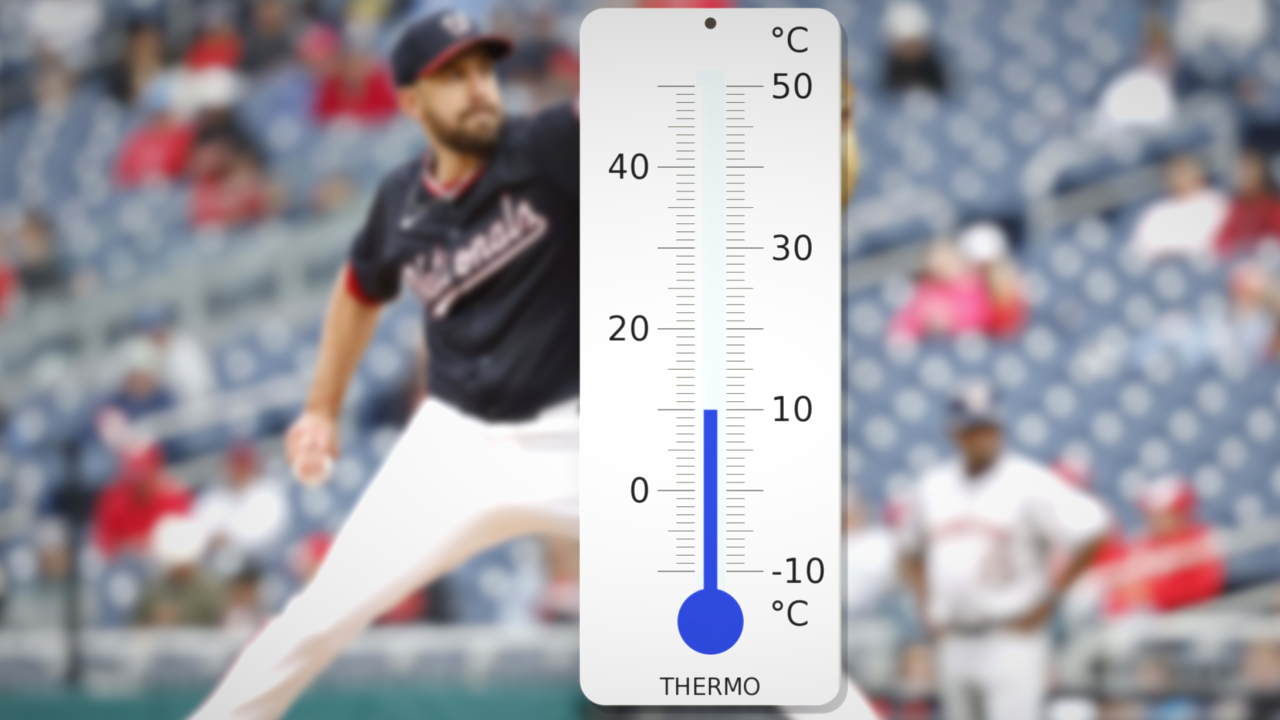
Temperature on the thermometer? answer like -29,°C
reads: 10,°C
